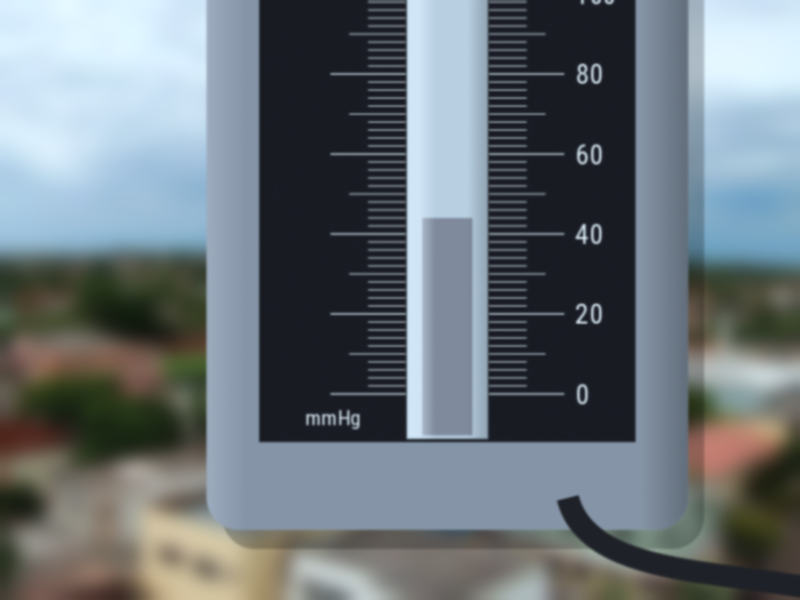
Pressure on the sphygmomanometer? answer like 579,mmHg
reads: 44,mmHg
